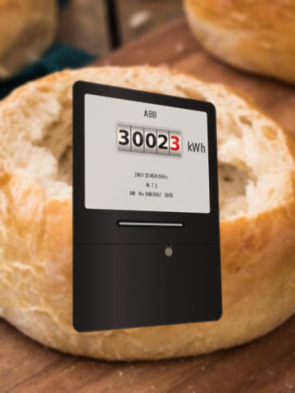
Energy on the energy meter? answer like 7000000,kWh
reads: 3002.3,kWh
